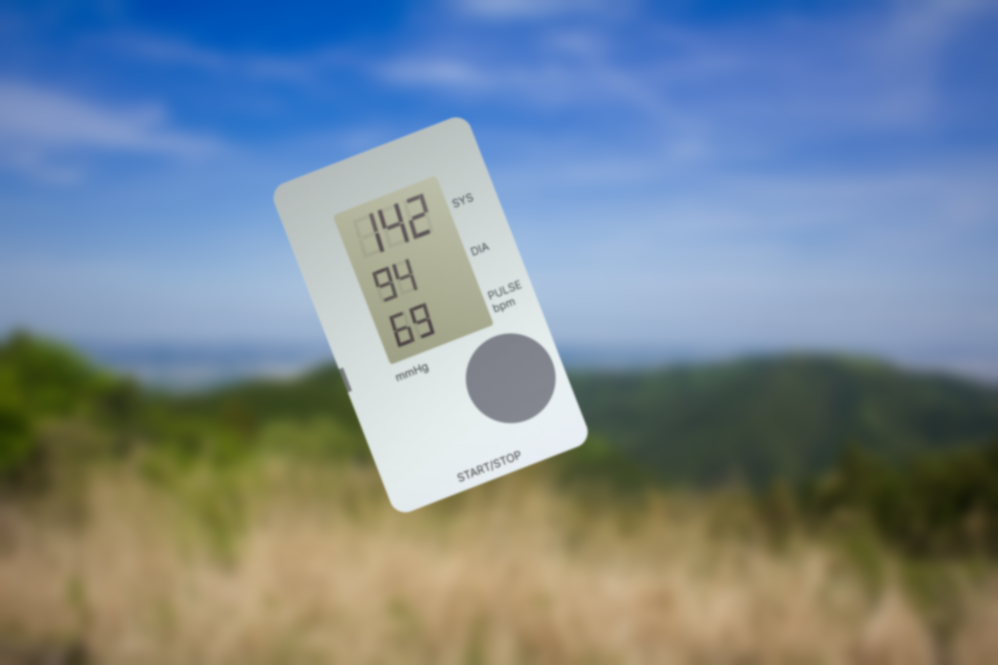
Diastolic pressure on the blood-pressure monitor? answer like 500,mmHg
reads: 94,mmHg
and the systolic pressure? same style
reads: 142,mmHg
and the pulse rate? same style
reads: 69,bpm
